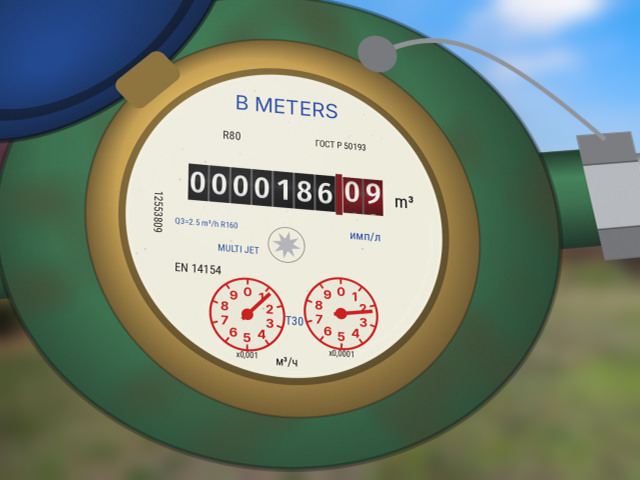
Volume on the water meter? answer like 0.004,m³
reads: 186.0912,m³
